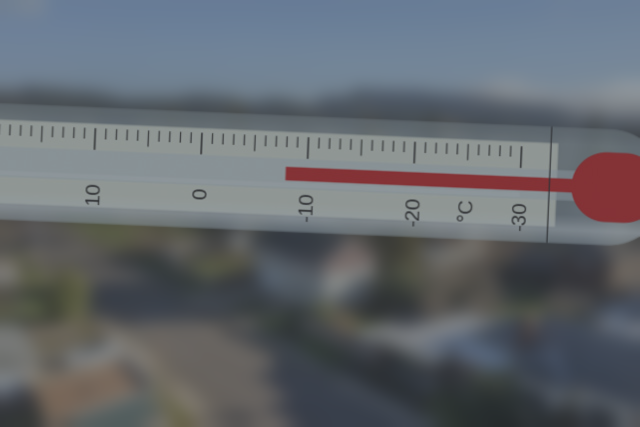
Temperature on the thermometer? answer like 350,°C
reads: -8,°C
